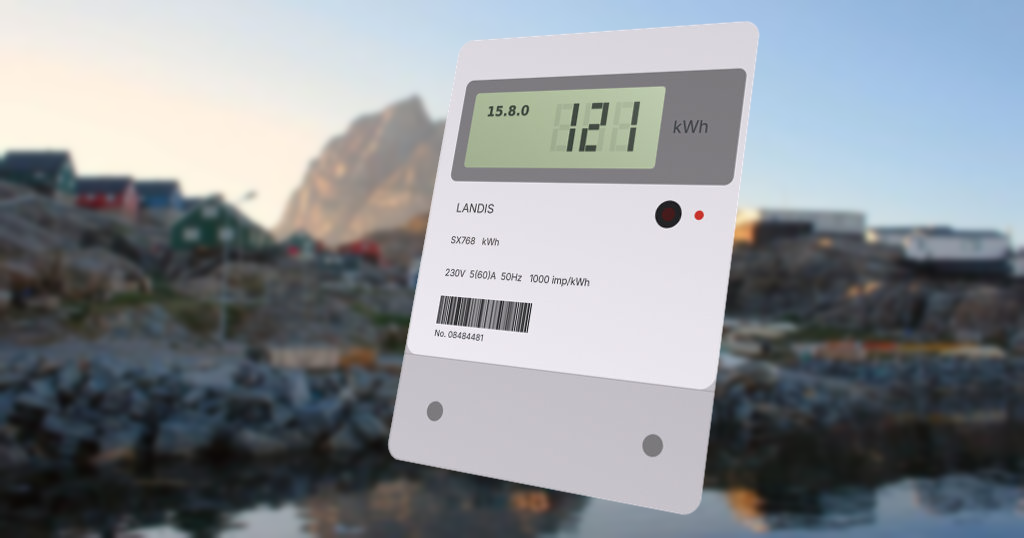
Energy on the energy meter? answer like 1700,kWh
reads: 121,kWh
